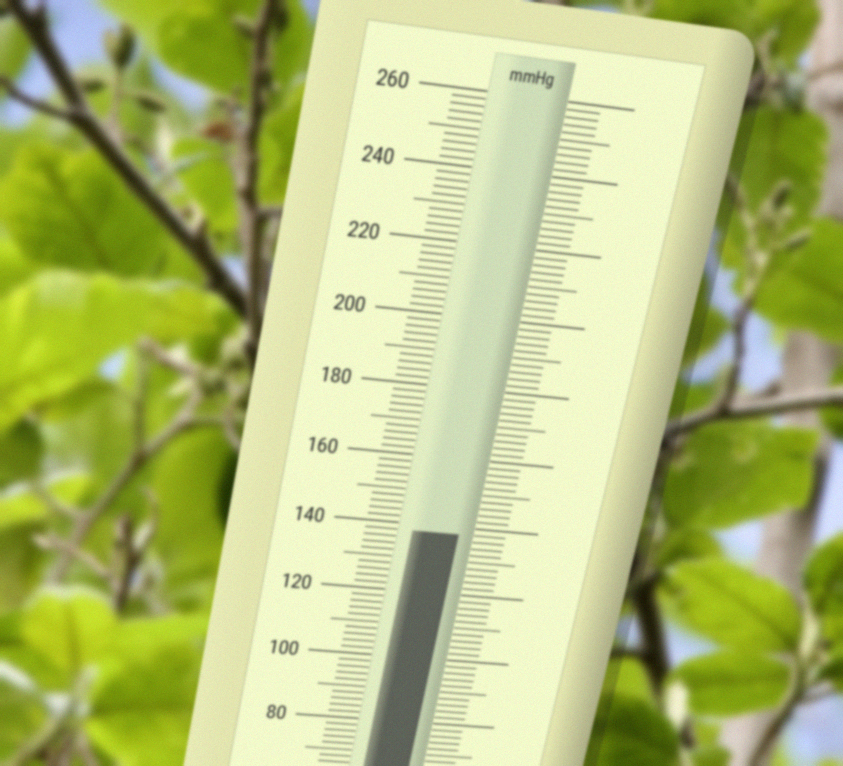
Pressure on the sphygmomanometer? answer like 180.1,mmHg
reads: 138,mmHg
